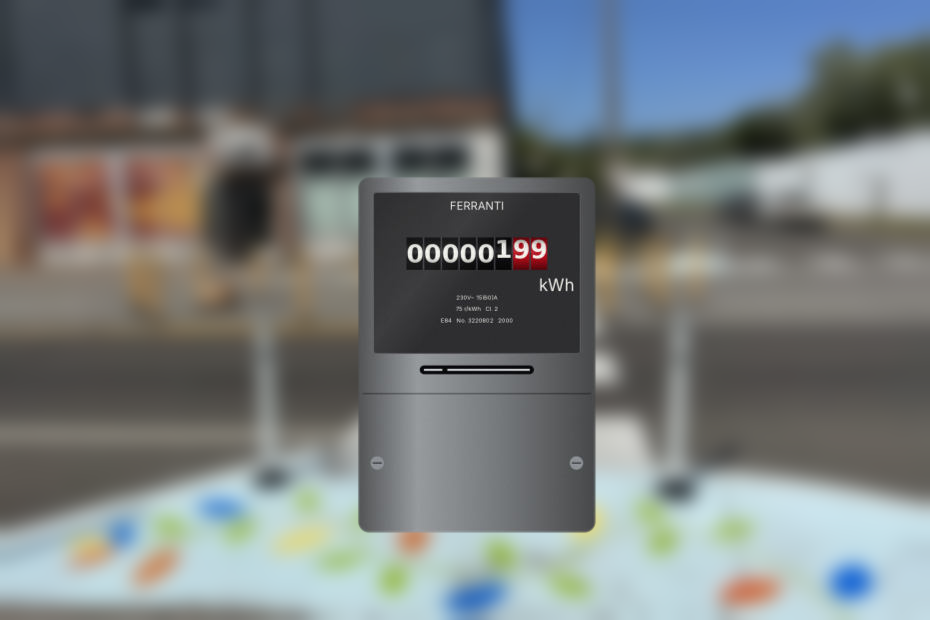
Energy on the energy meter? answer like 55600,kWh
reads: 1.99,kWh
